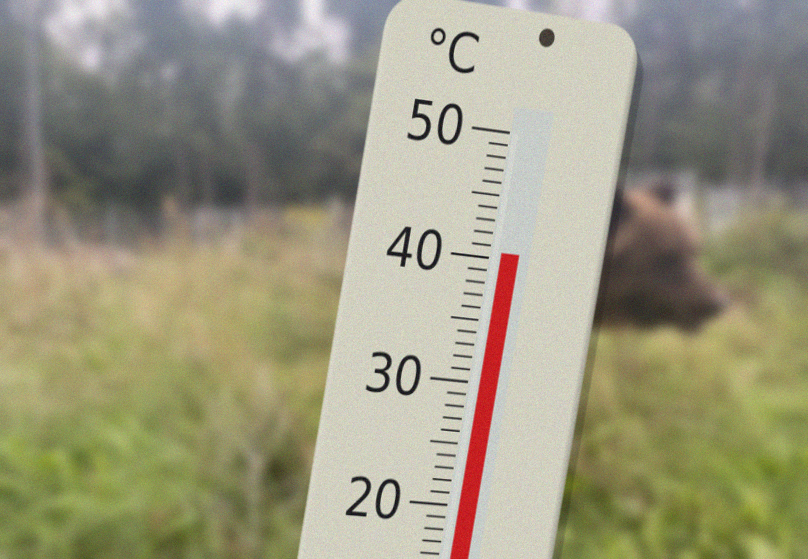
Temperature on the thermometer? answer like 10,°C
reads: 40.5,°C
